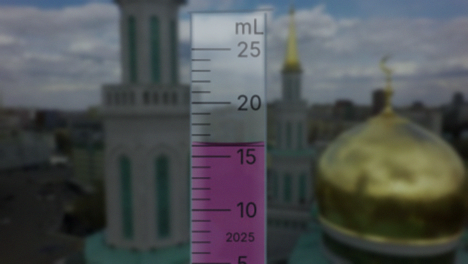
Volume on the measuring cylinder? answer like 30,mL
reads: 16,mL
